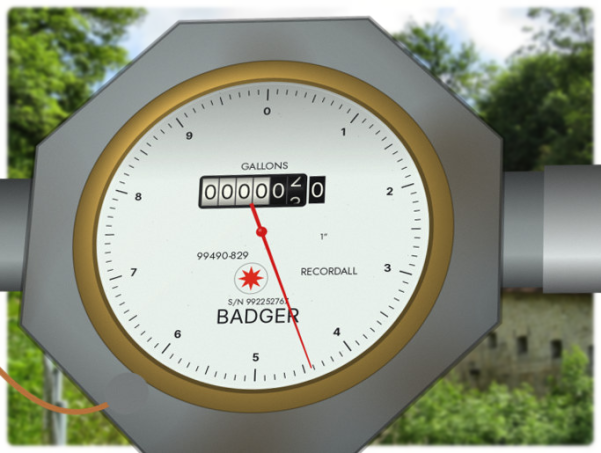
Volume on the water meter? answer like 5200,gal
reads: 24.4,gal
